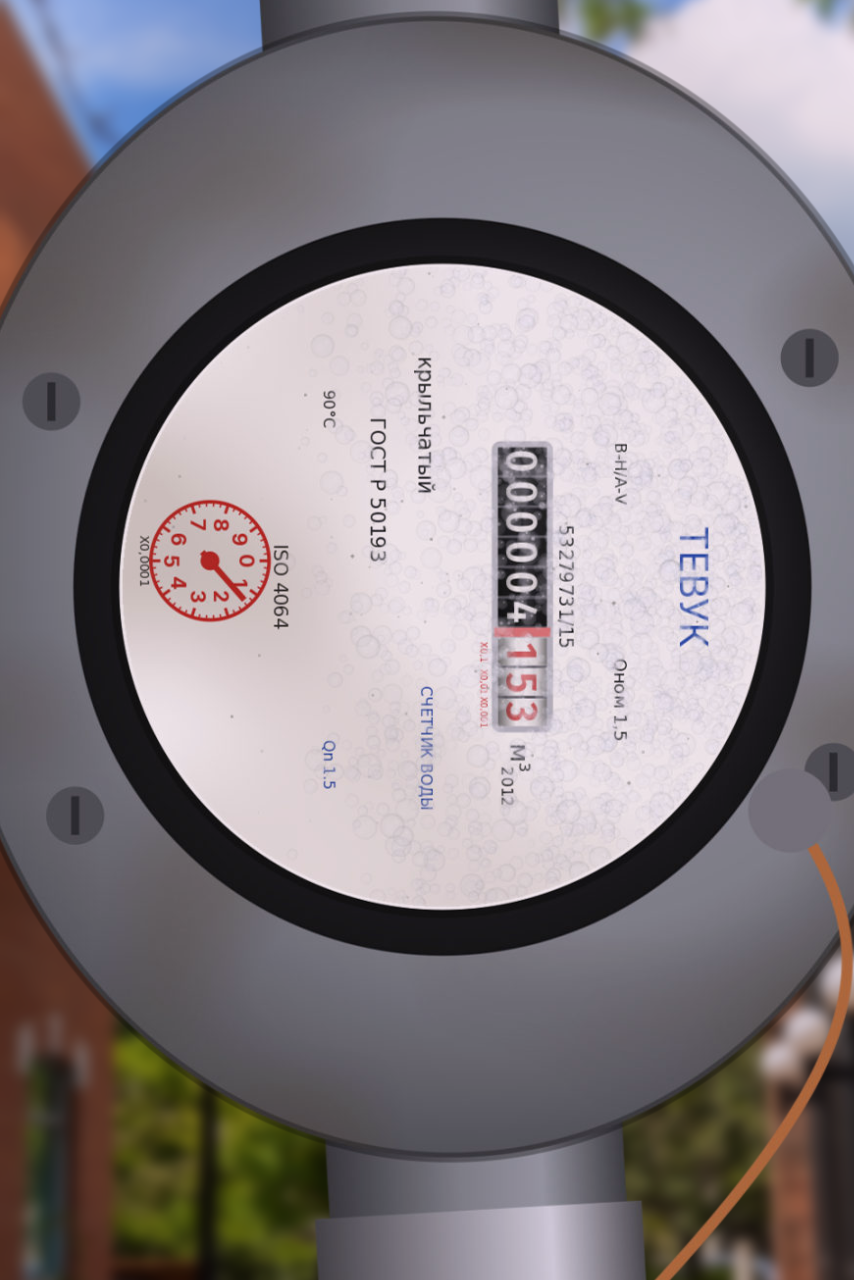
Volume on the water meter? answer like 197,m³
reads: 4.1531,m³
